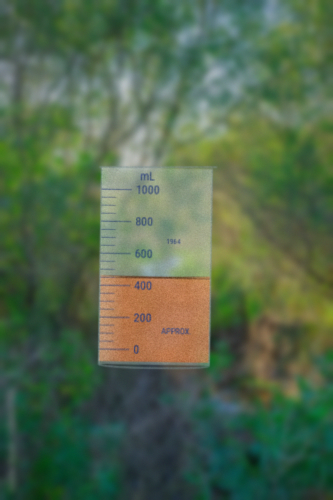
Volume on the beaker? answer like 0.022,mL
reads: 450,mL
